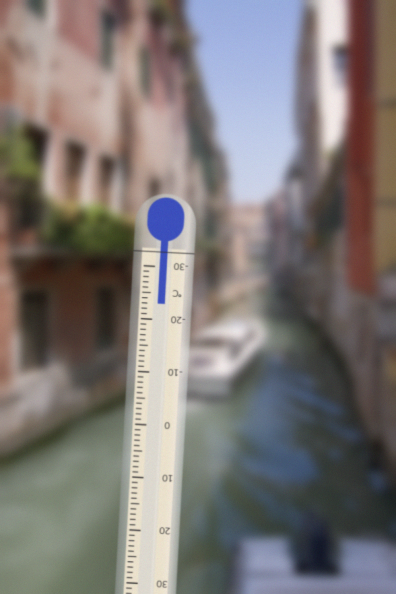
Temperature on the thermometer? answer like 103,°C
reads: -23,°C
